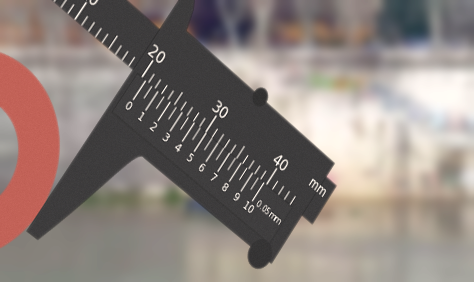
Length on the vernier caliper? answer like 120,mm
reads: 20.6,mm
